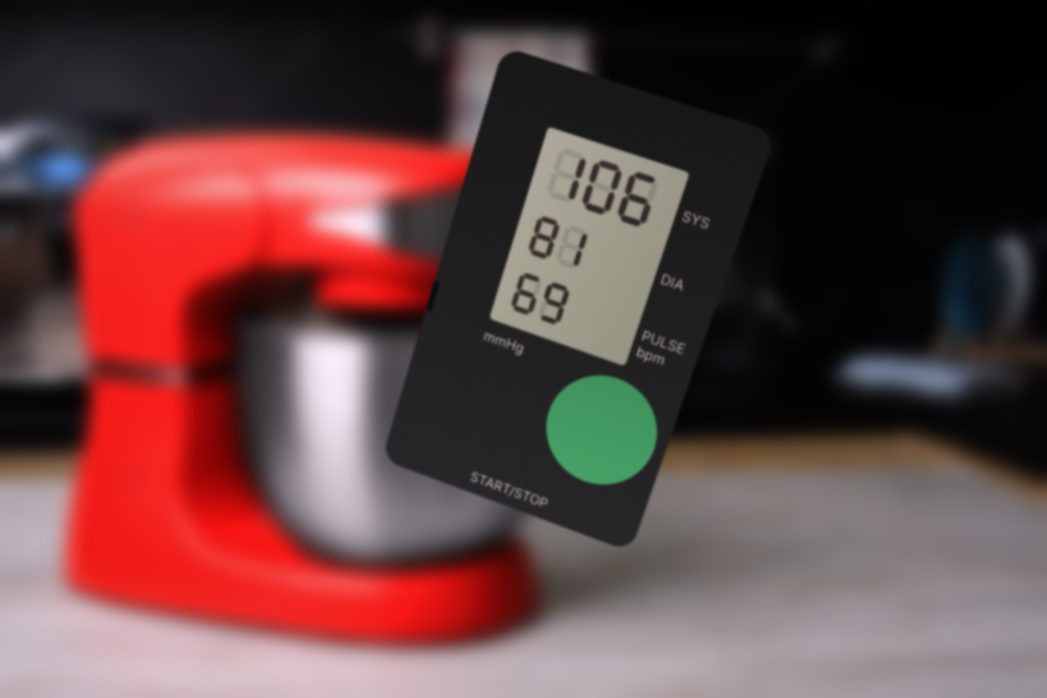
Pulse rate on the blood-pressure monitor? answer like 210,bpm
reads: 69,bpm
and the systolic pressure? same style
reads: 106,mmHg
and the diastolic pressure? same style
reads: 81,mmHg
